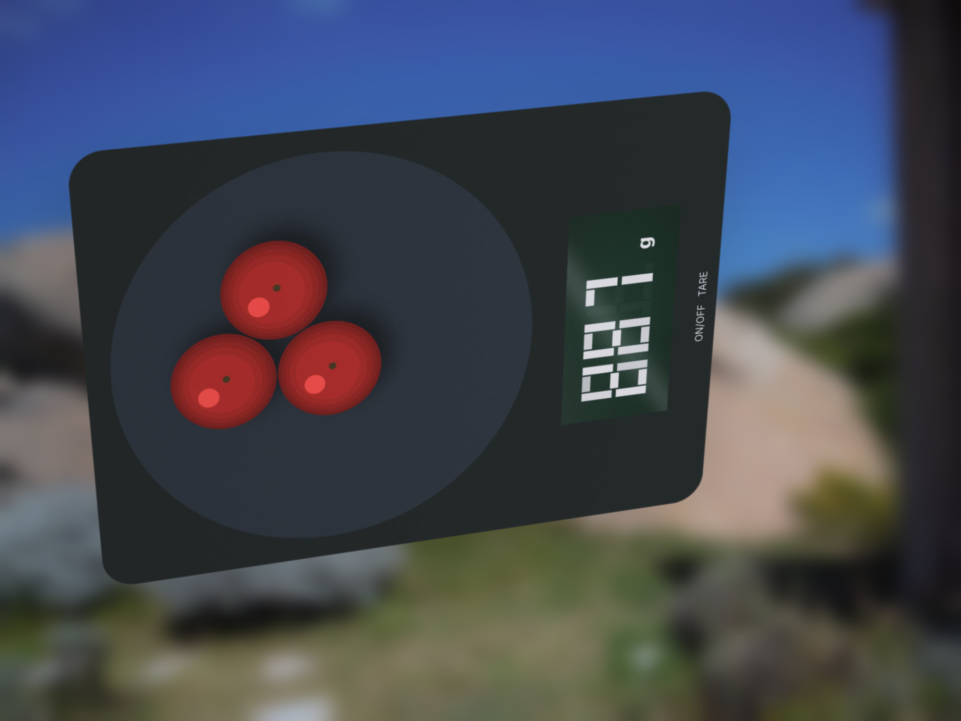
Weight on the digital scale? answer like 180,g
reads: 887,g
